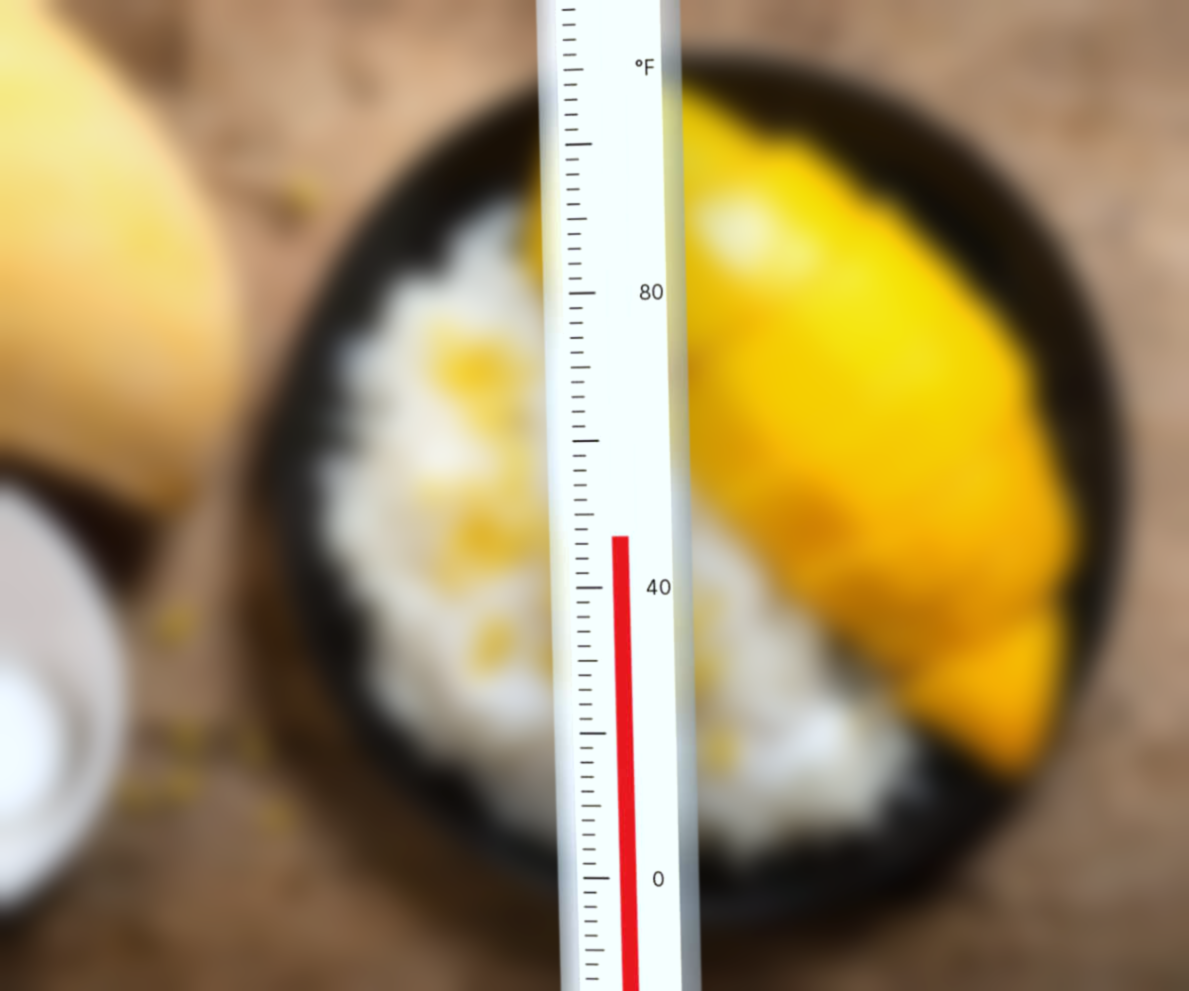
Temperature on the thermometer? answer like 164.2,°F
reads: 47,°F
